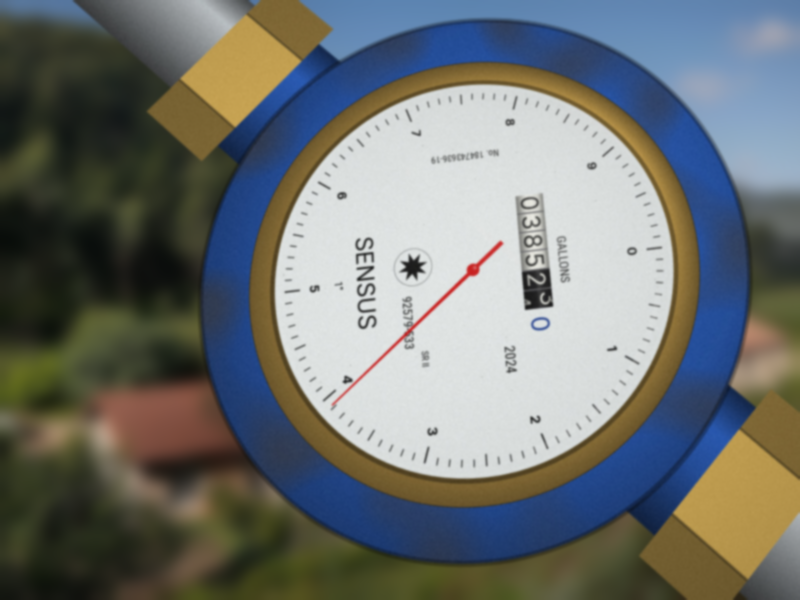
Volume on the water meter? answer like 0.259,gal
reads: 385233.9,gal
